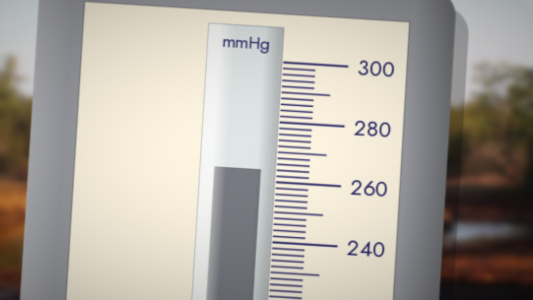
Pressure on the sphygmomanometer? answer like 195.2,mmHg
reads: 264,mmHg
